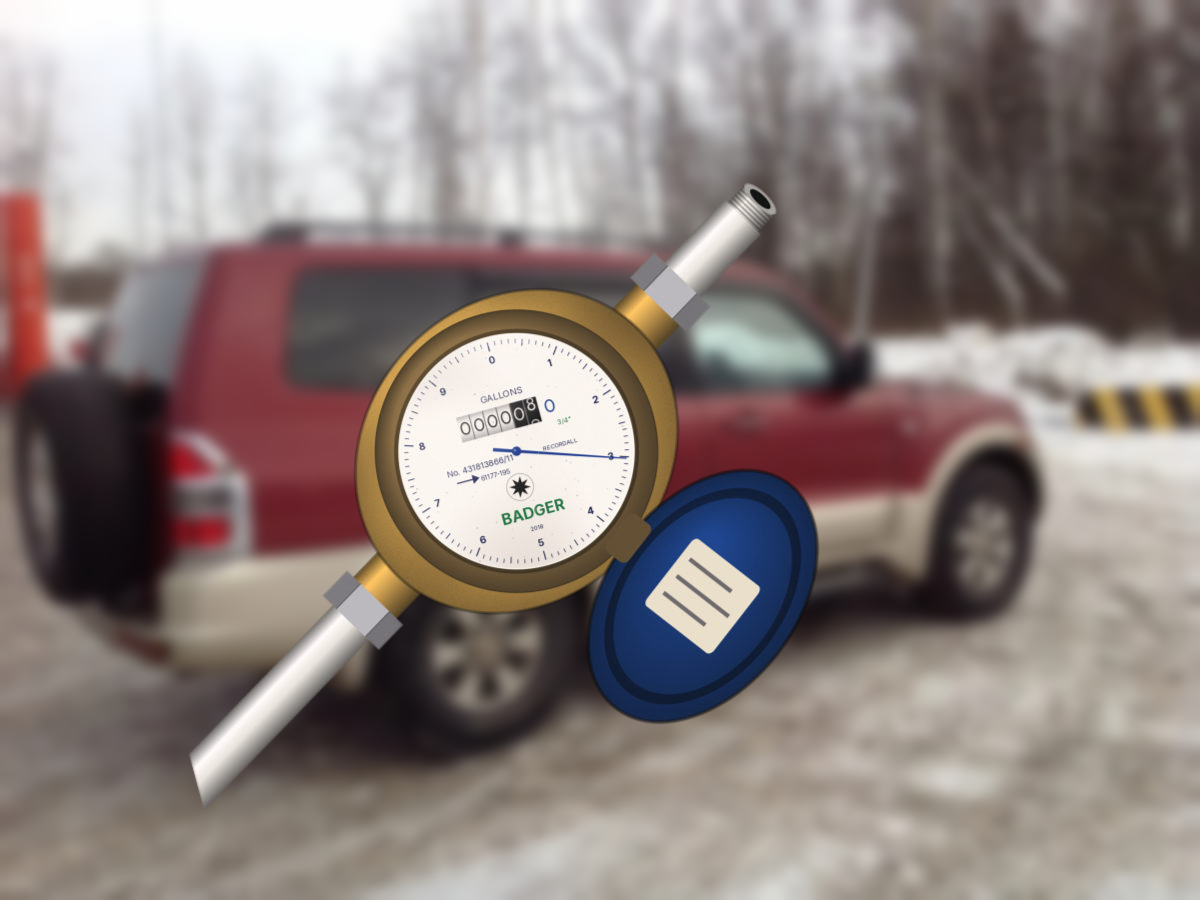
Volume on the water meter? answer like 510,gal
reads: 83.0,gal
